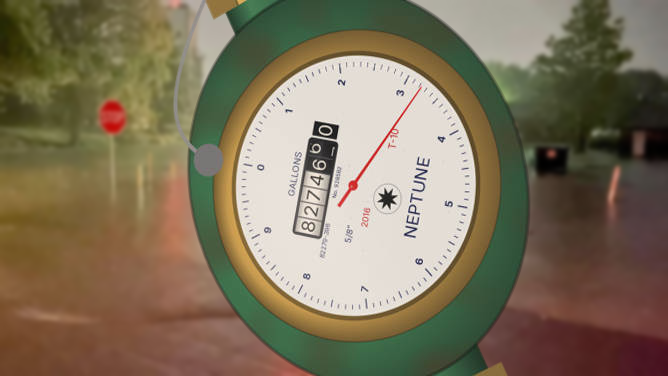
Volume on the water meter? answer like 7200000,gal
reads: 8274663.2,gal
